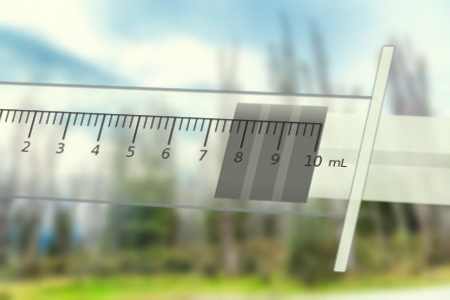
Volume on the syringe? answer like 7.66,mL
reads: 7.6,mL
